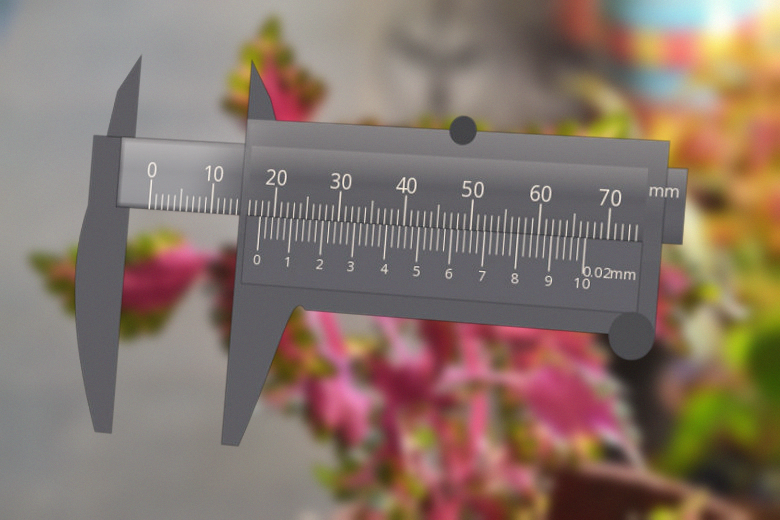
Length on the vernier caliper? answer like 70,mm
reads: 17.8,mm
